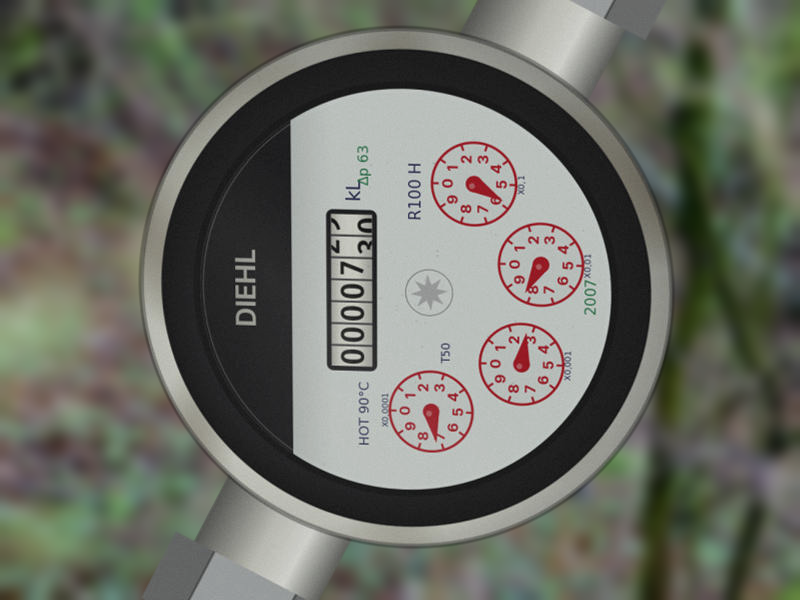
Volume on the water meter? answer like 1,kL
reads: 729.5827,kL
